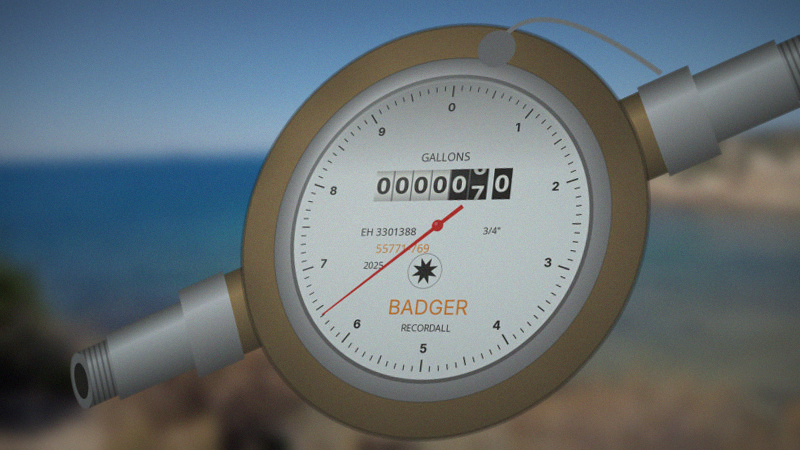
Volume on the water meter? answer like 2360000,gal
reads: 66.4,gal
